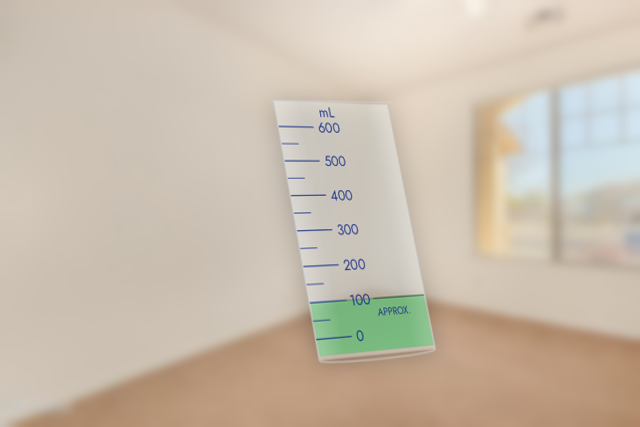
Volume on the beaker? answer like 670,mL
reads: 100,mL
